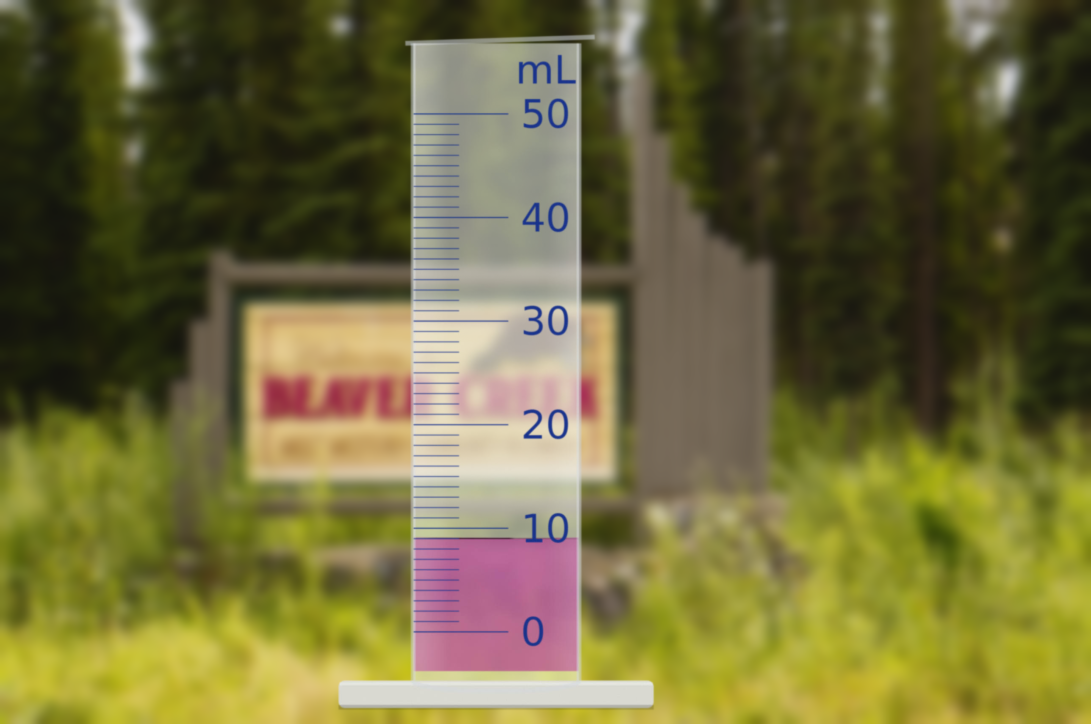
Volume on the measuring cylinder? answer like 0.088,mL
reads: 9,mL
